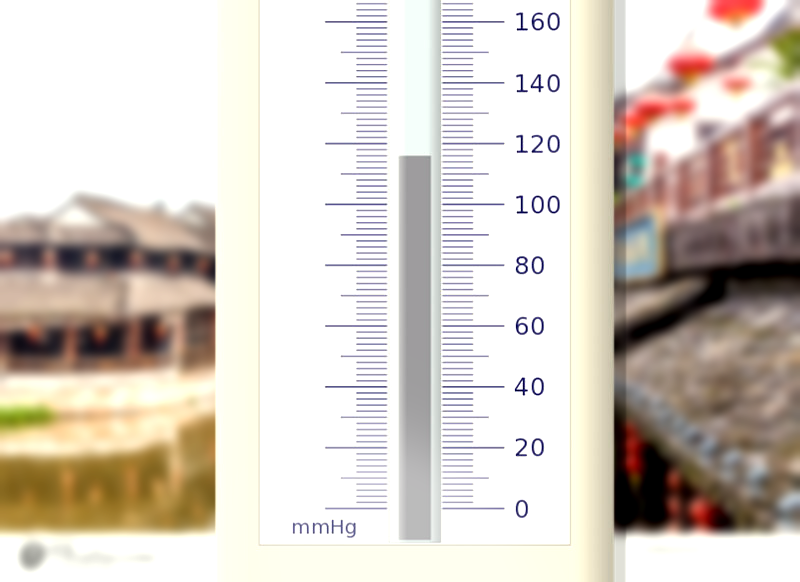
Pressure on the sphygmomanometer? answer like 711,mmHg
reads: 116,mmHg
